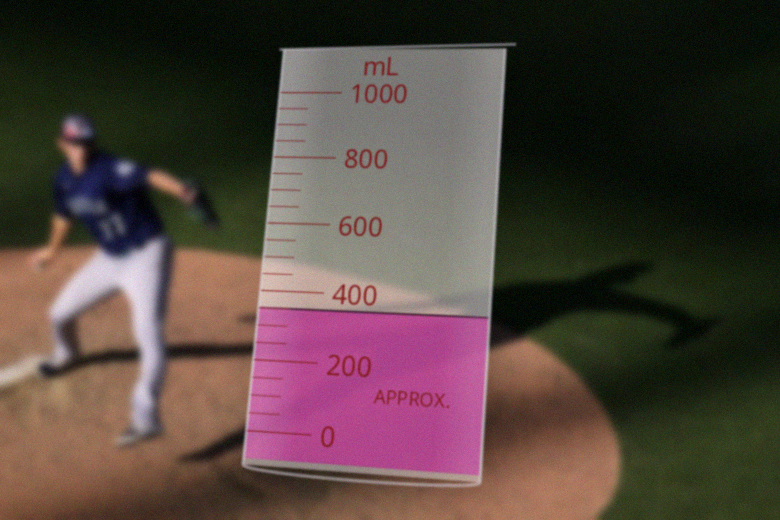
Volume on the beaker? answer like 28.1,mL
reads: 350,mL
